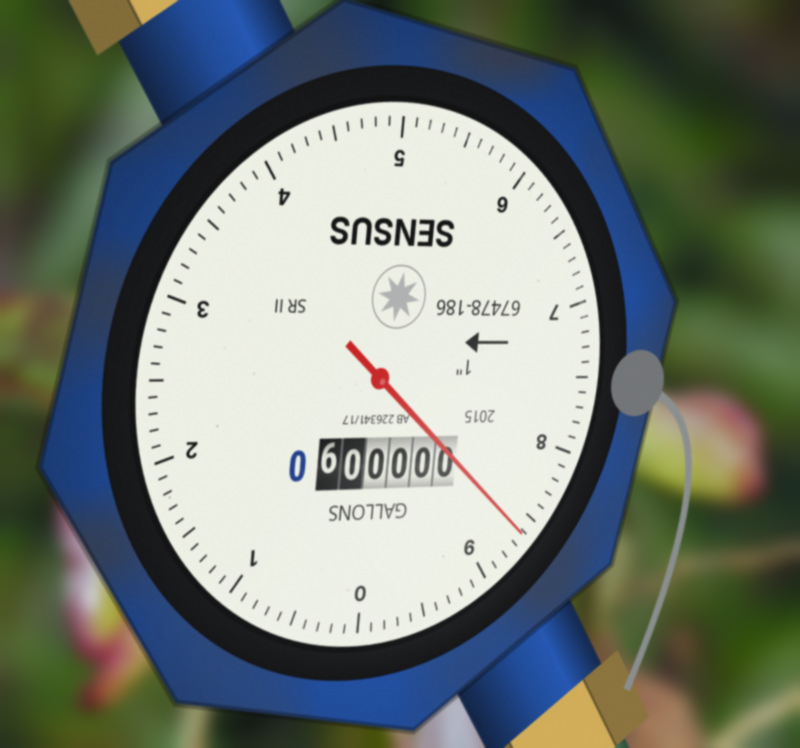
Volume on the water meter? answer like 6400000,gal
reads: 88.6,gal
